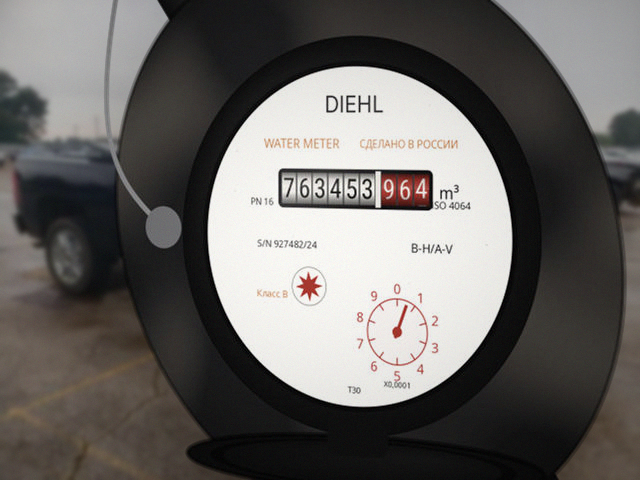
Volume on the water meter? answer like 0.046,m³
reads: 763453.9640,m³
